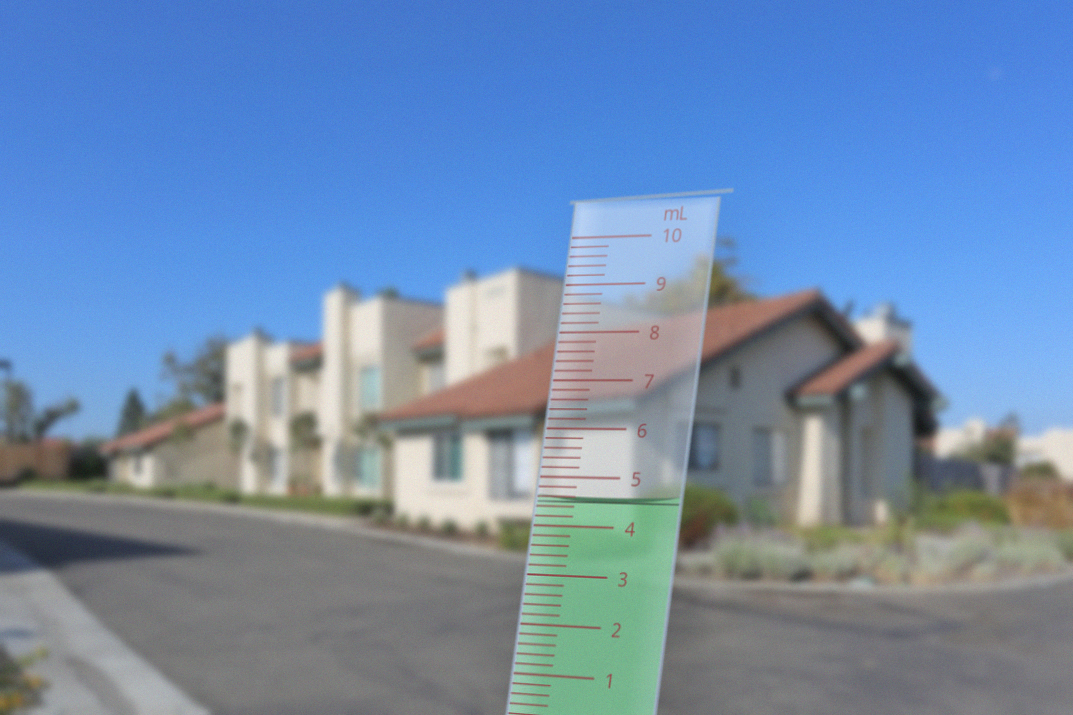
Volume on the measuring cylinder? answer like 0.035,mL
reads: 4.5,mL
